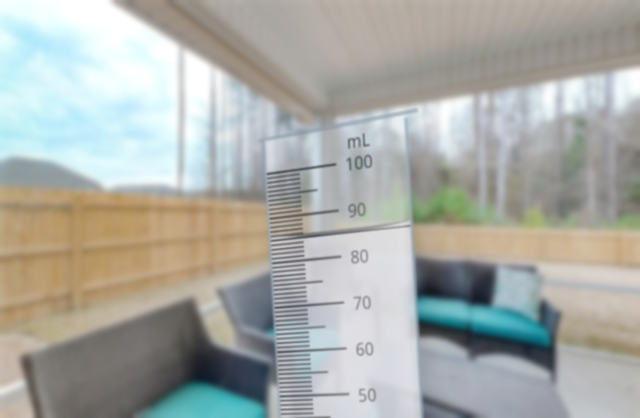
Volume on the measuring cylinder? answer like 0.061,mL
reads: 85,mL
